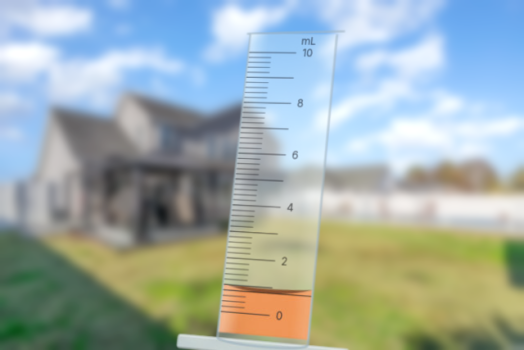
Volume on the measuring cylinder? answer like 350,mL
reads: 0.8,mL
